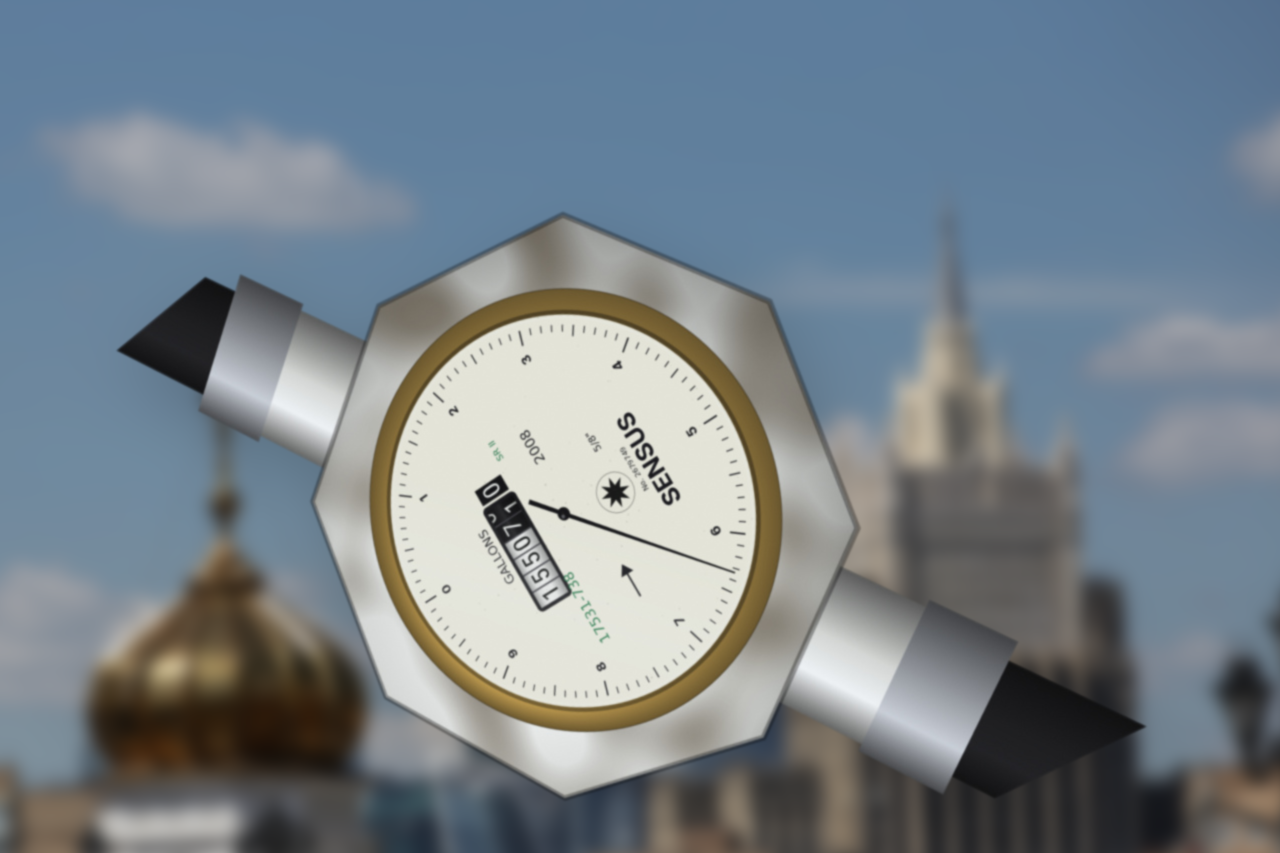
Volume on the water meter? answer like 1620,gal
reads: 1550706.3,gal
